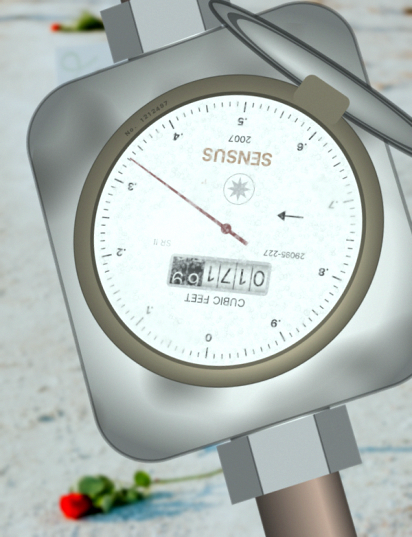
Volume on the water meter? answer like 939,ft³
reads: 17169.33,ft³
